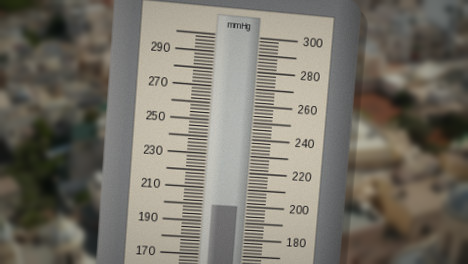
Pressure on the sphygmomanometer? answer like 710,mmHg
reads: 200,mmHg
